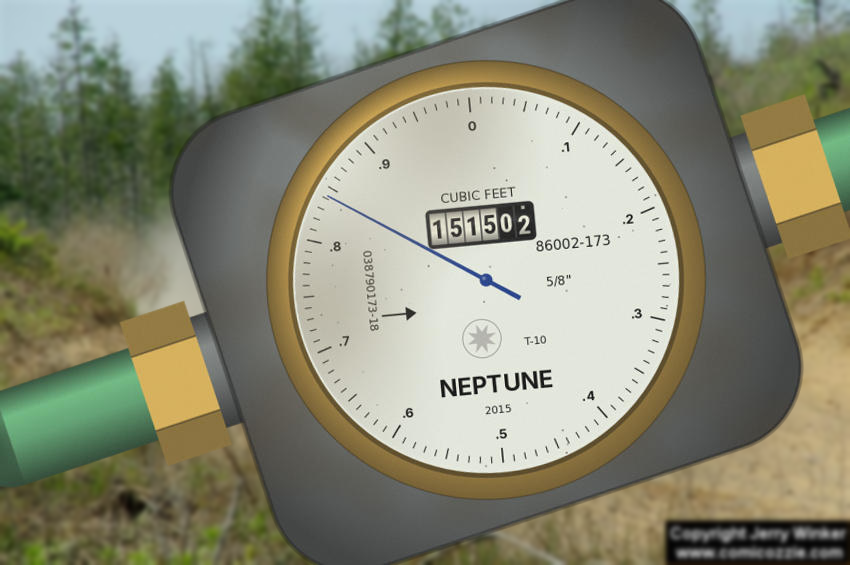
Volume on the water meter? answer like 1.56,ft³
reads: 151501.84,ft³
